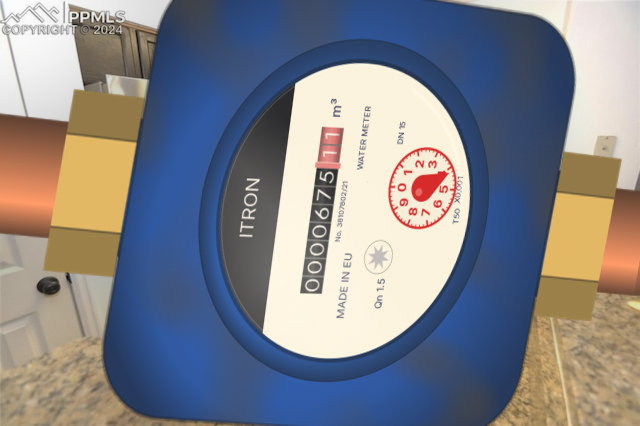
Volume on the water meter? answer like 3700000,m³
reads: 675.114,m³
